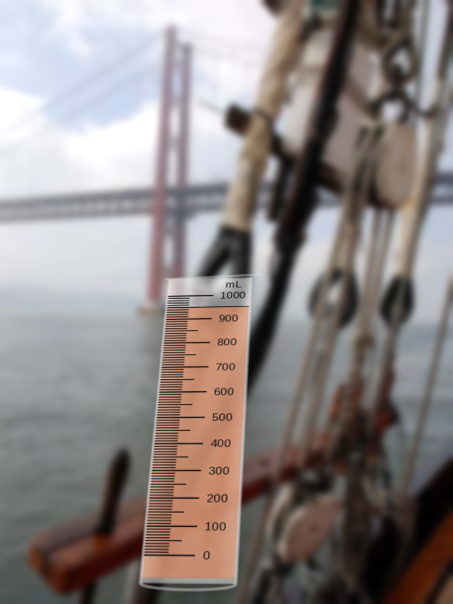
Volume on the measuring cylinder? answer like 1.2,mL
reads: 950,mL
